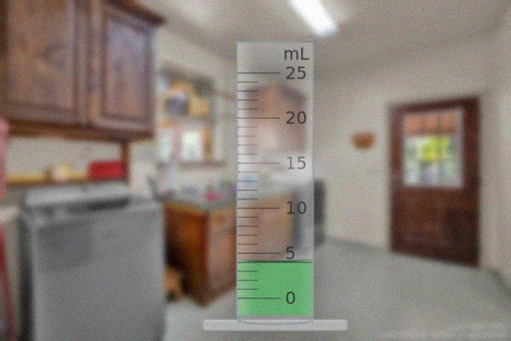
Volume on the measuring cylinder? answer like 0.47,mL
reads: 4,mL
